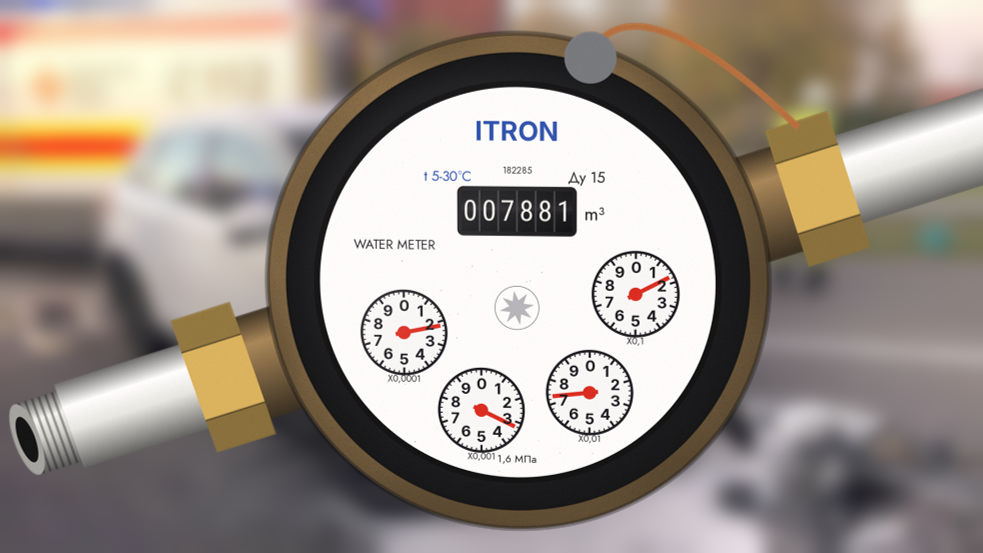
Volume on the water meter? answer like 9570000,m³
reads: 7881.1732,m³
